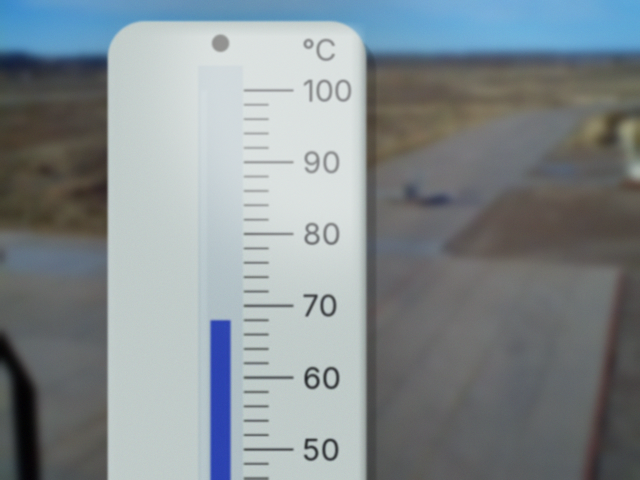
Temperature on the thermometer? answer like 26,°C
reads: 68,°C
